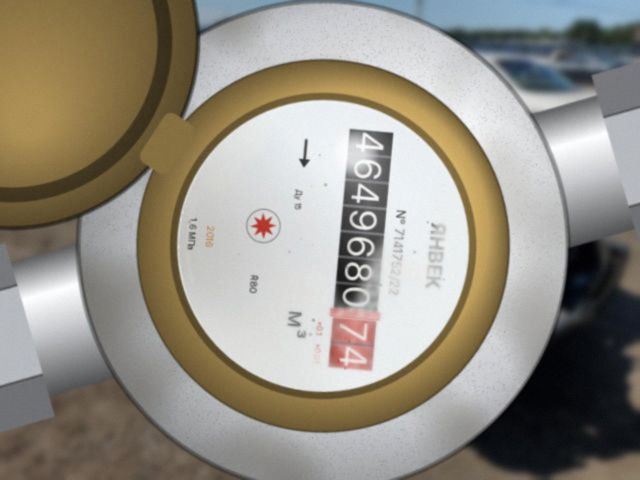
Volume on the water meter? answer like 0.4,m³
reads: 4649680.74,m³
